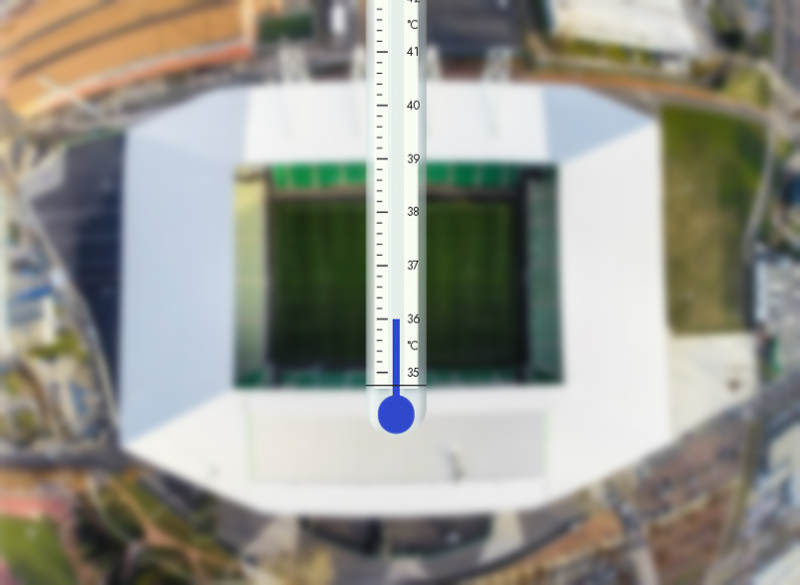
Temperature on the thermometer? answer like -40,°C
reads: 36,°C
